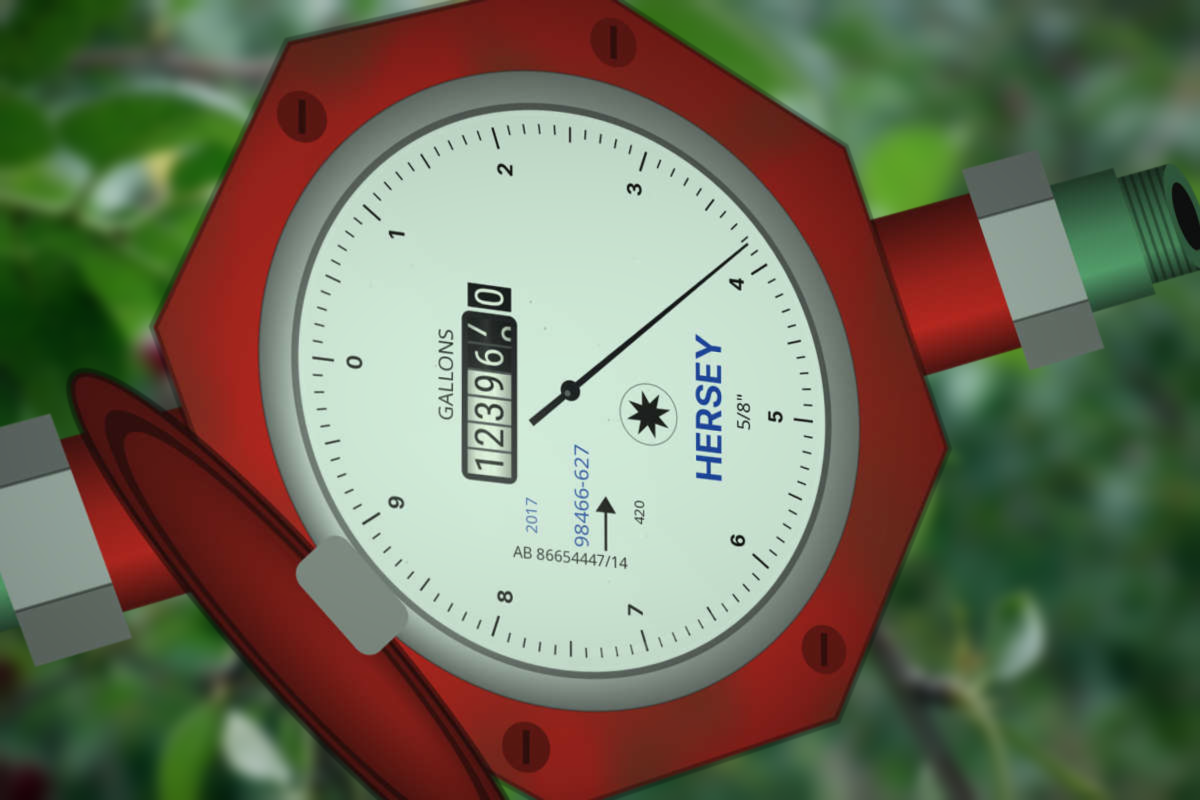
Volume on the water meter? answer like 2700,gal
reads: 1239673.8,gal
